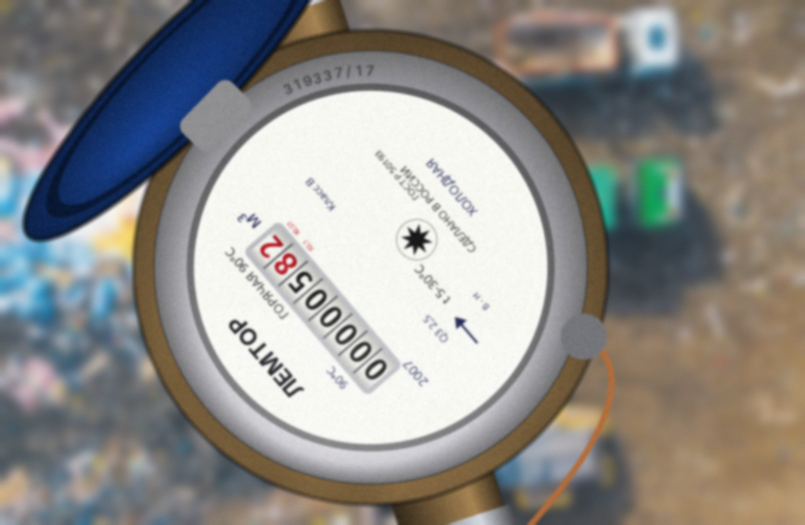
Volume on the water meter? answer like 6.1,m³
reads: 5.82,m³
